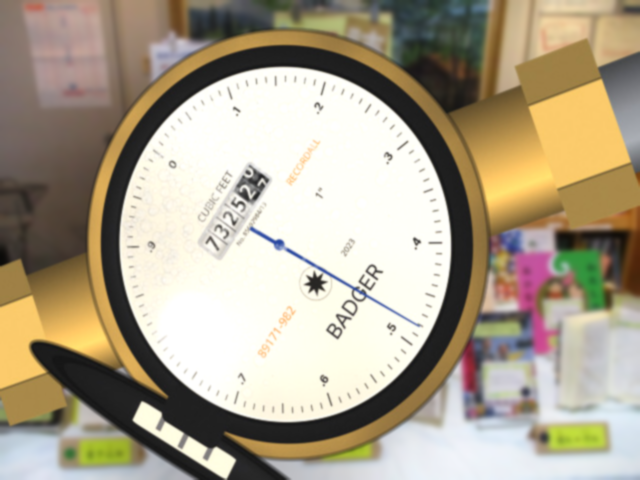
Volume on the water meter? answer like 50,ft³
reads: 732526.48,ft³
